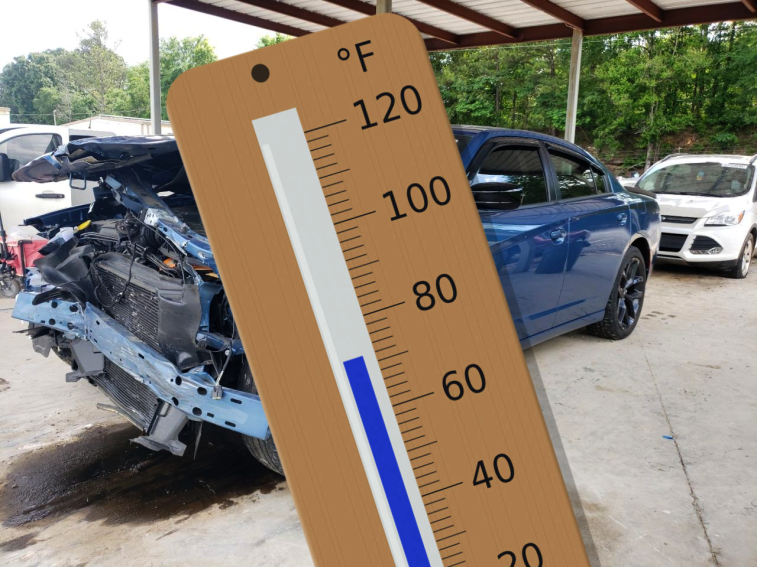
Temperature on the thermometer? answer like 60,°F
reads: 72,°F
